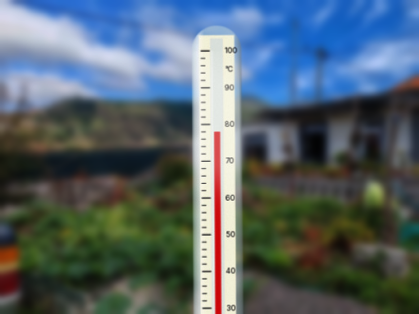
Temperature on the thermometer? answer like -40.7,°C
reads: 78,°C
